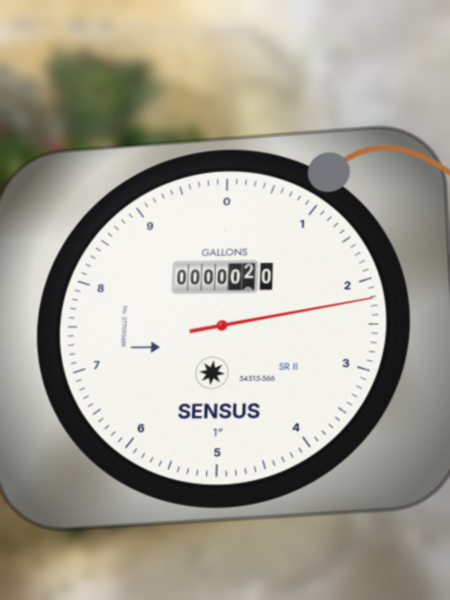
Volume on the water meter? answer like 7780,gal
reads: 22.2,gal
